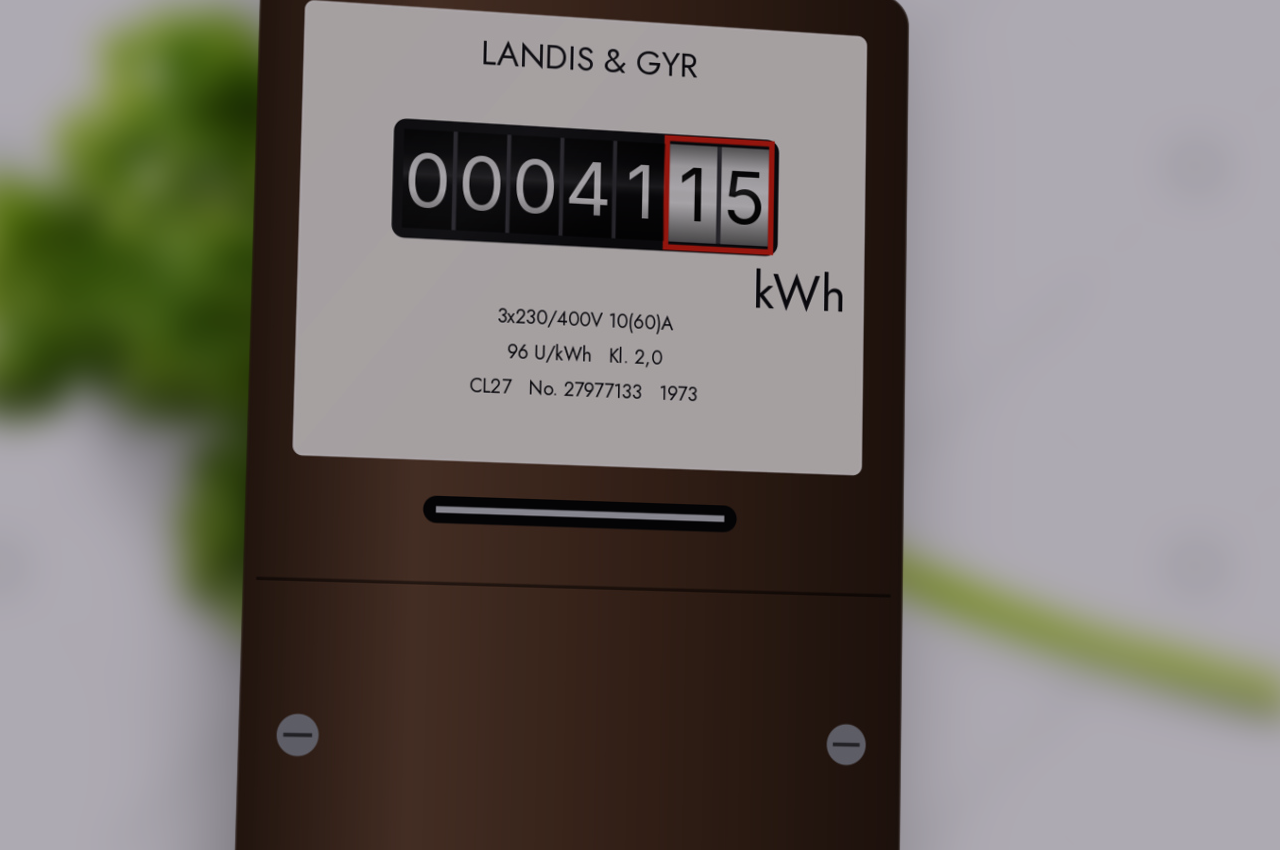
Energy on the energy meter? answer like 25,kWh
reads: 41.15,kWh
